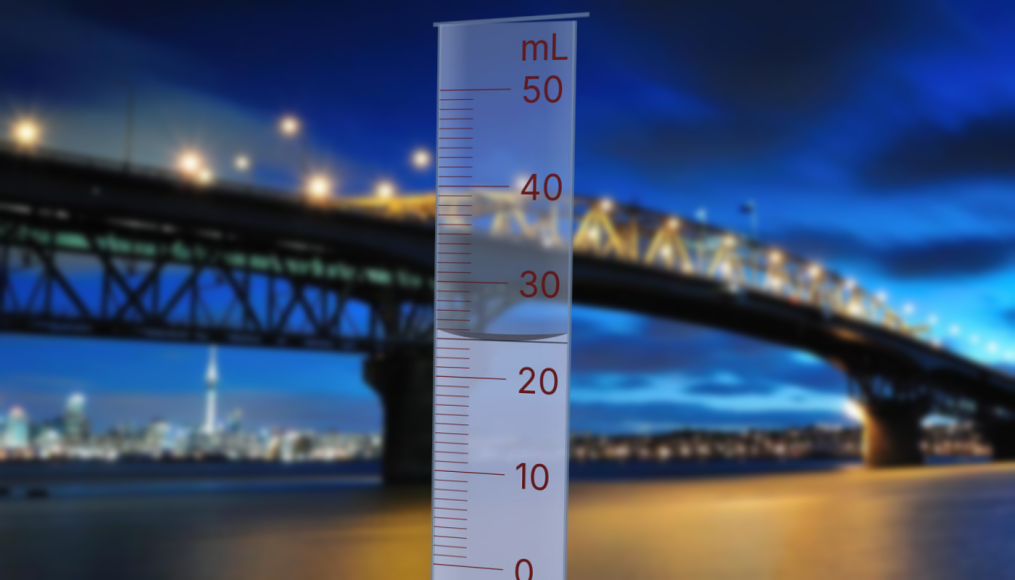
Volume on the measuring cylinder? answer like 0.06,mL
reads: 24,mL
